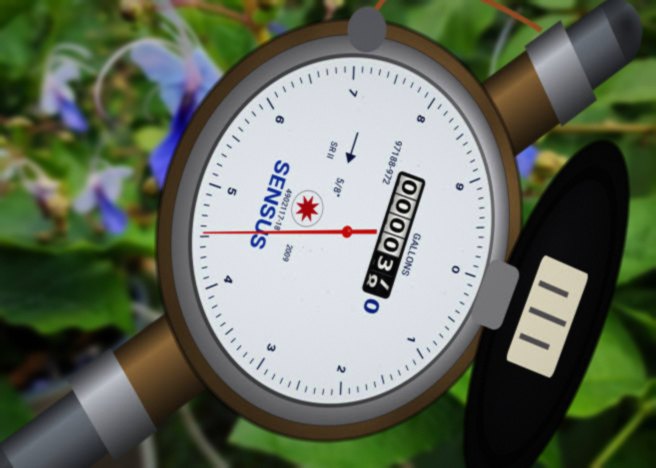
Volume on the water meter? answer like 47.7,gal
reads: 374.5,gal
